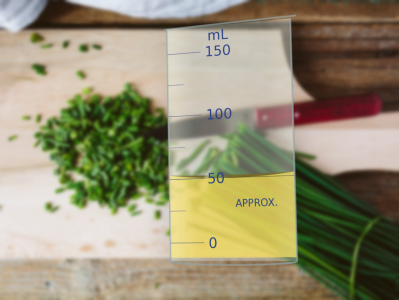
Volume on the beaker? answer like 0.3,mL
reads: 50,mL
